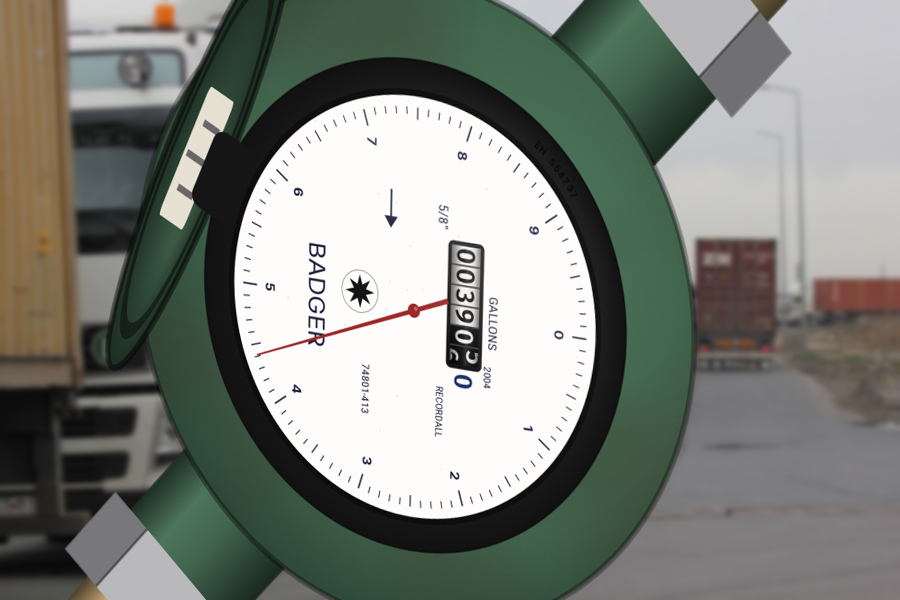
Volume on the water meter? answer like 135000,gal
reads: 39054.4,gal
